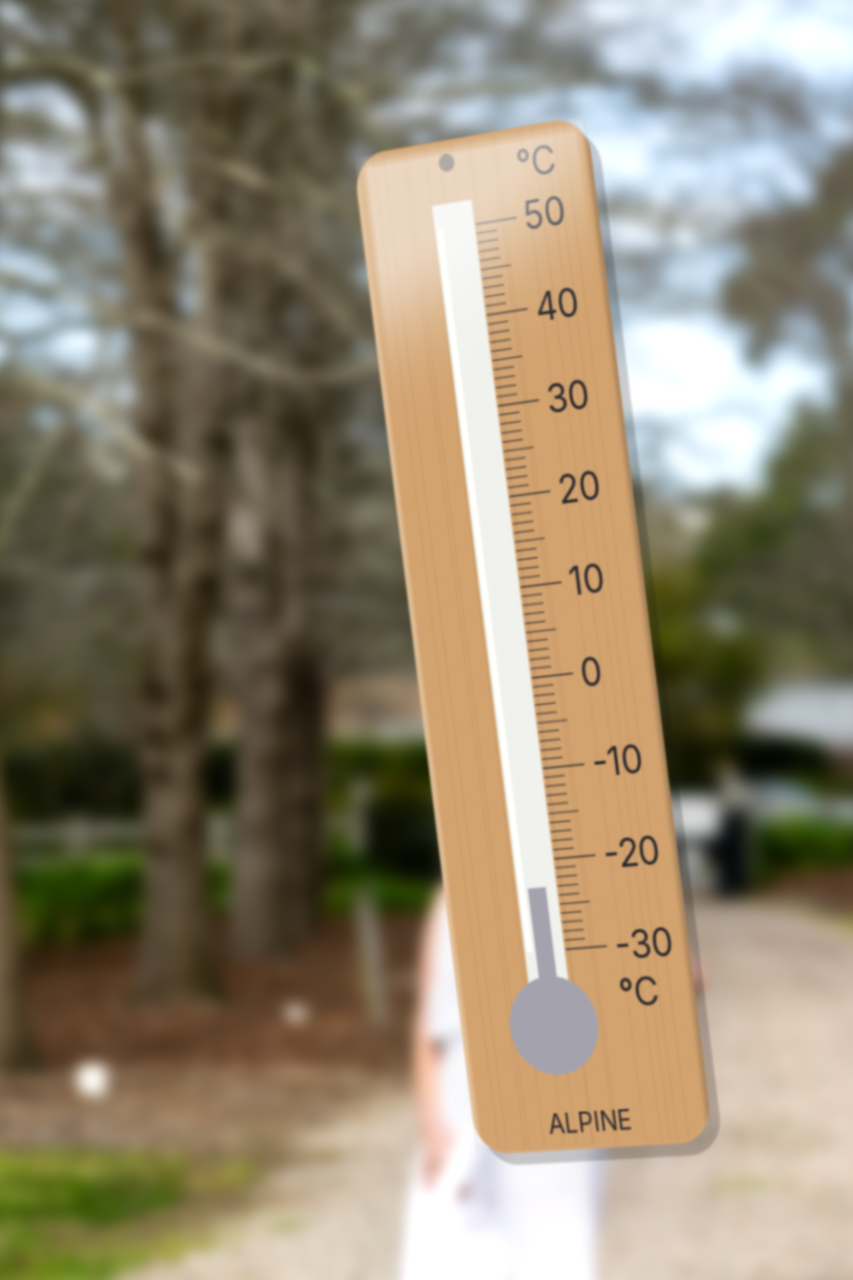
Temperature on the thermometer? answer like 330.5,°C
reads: -23,°C
